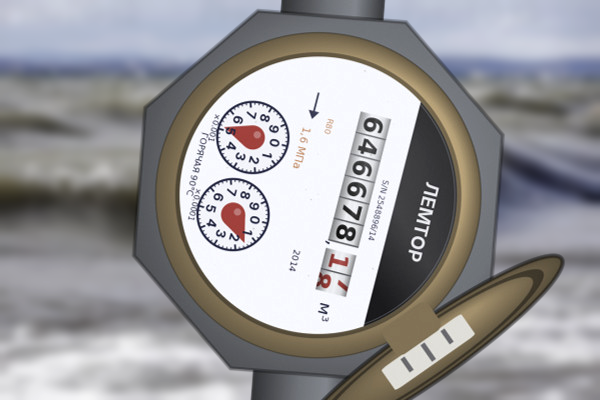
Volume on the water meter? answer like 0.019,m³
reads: 646678.1751,m³
